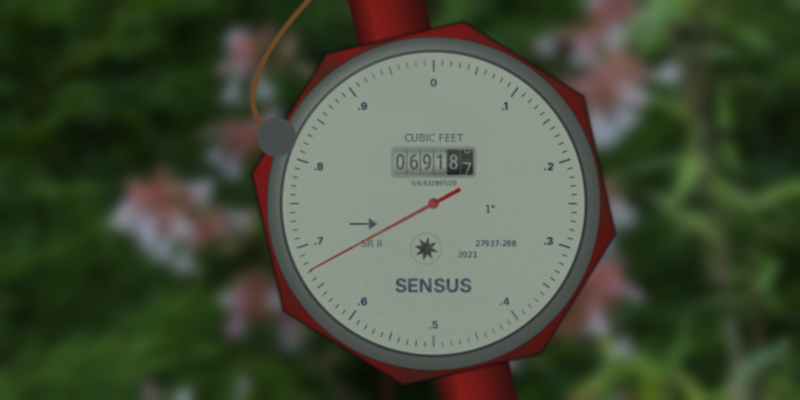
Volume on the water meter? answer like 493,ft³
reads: 69186.67,ft³
